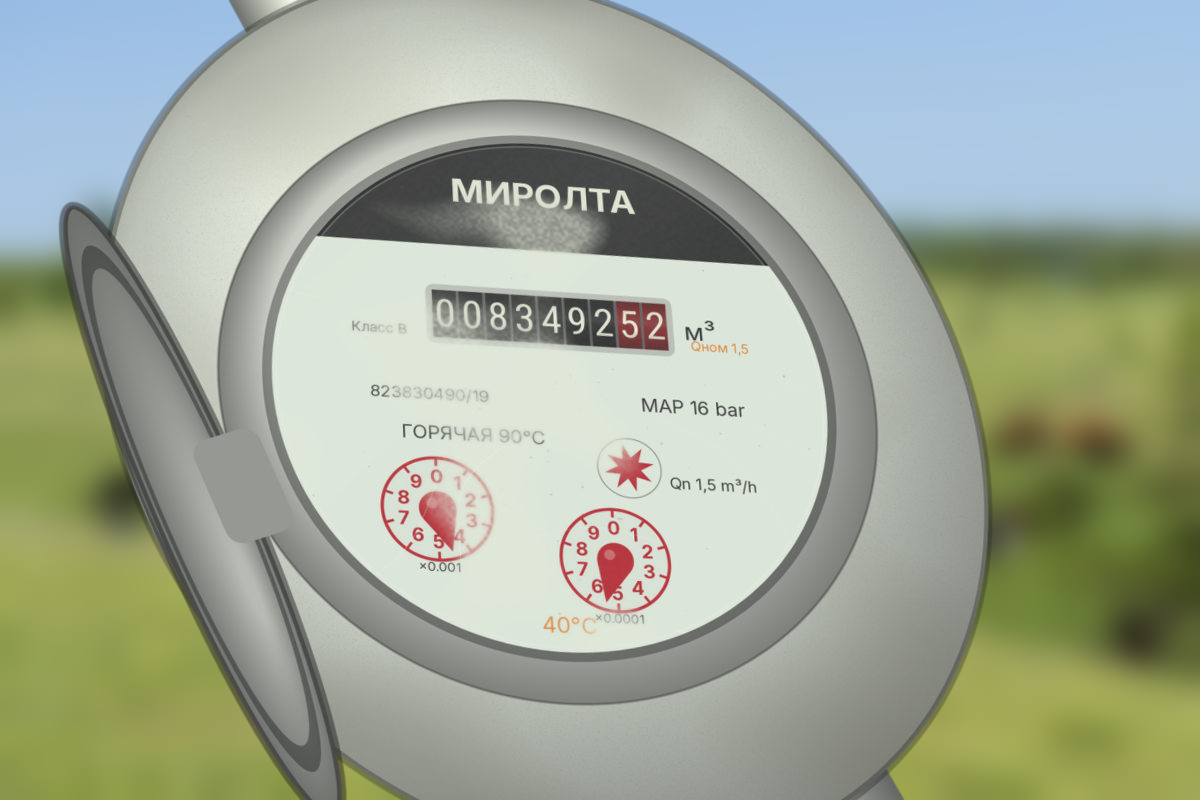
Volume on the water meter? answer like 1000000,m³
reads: 83492.5245,m³
